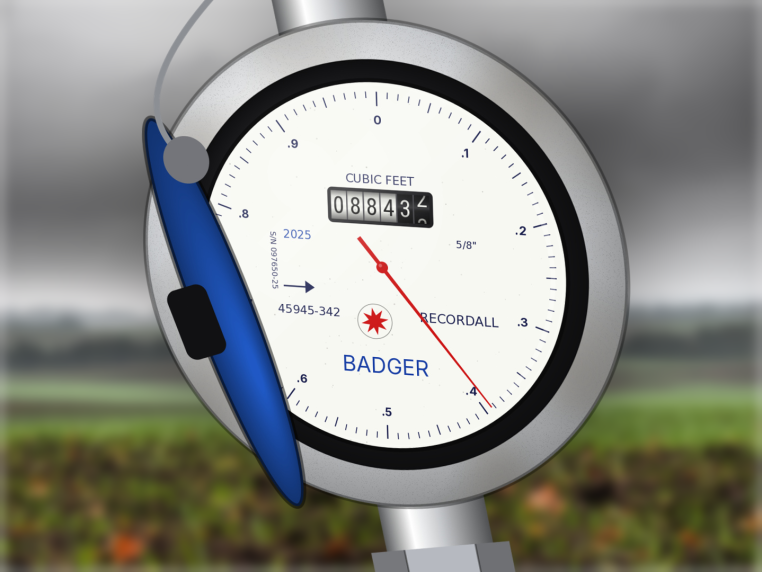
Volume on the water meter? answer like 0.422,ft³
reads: 88432.39,ft³
